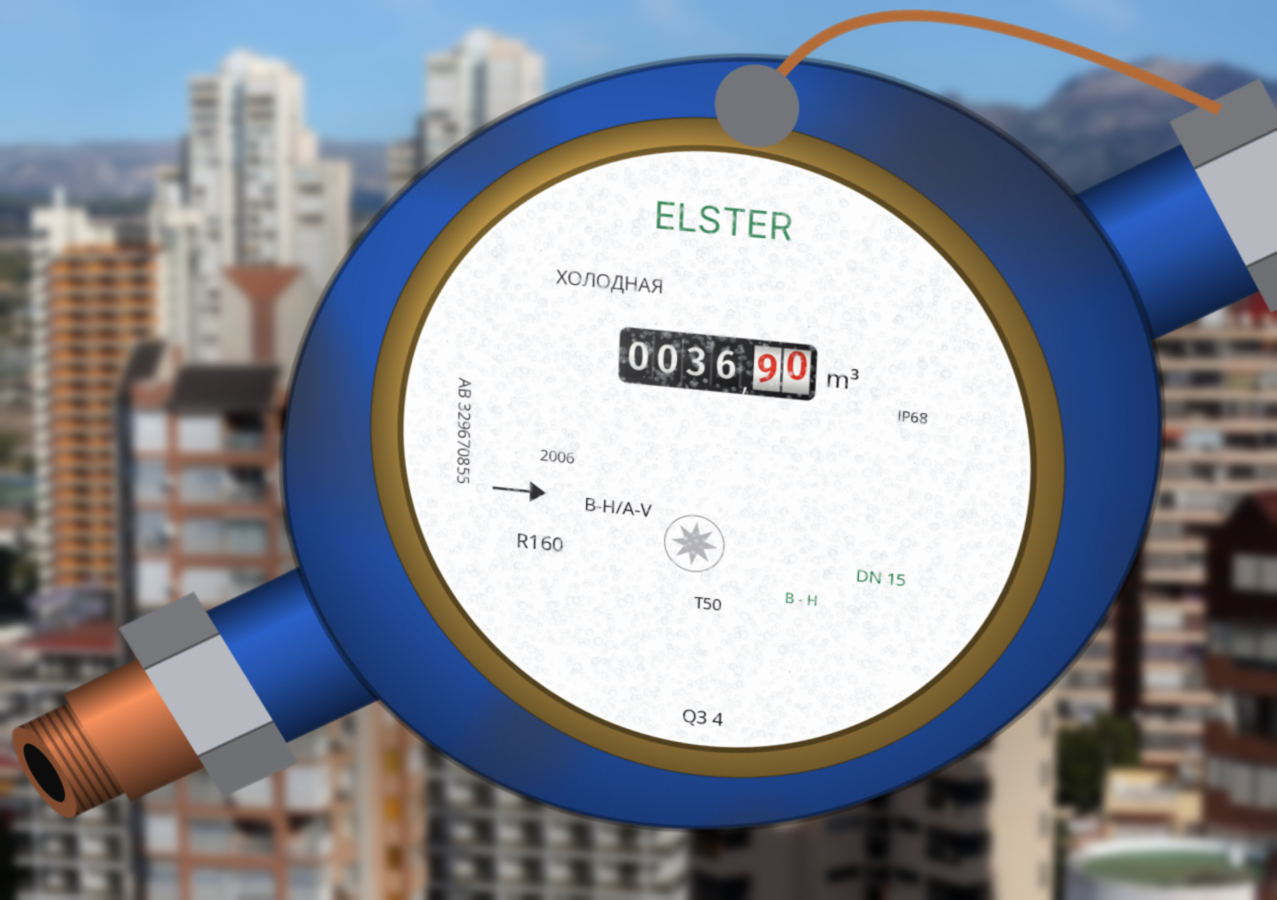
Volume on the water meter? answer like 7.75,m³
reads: 36.90,m³
